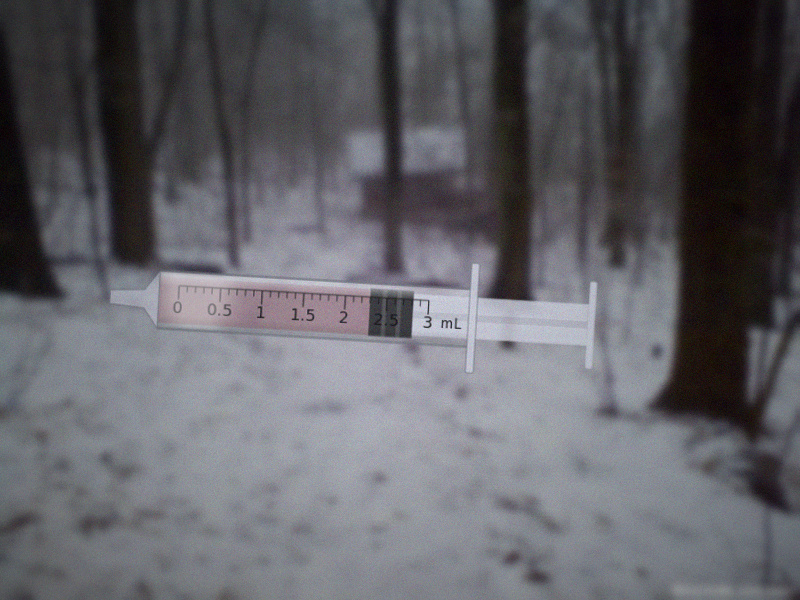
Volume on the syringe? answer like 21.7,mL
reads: 2.3,mL
